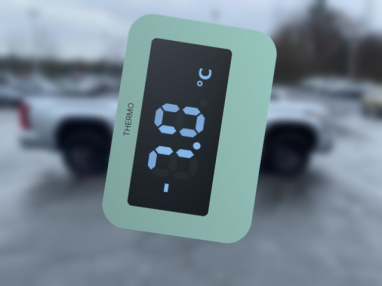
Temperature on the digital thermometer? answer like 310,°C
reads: -7.0,°C
